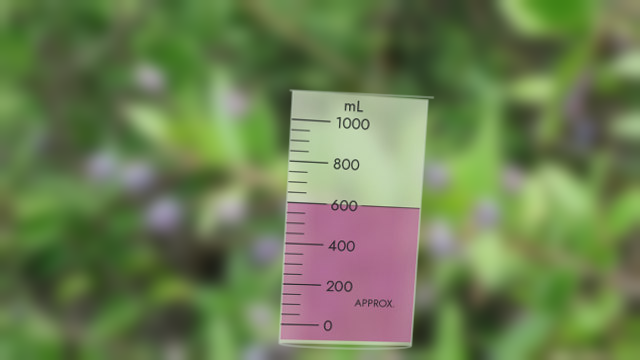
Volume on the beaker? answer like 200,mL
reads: 600,mL
